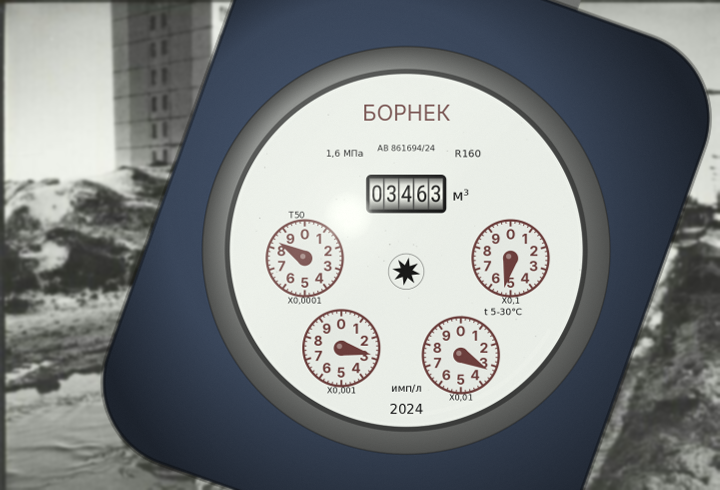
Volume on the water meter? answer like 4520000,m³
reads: 3463.5328,m³
